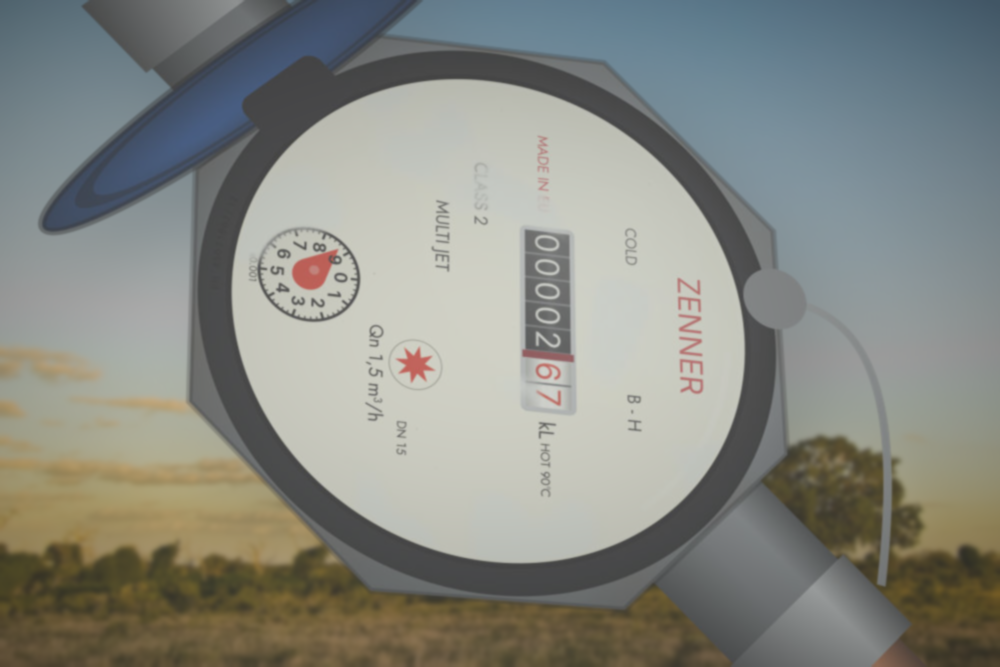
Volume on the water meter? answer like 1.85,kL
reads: 2.678,kL
